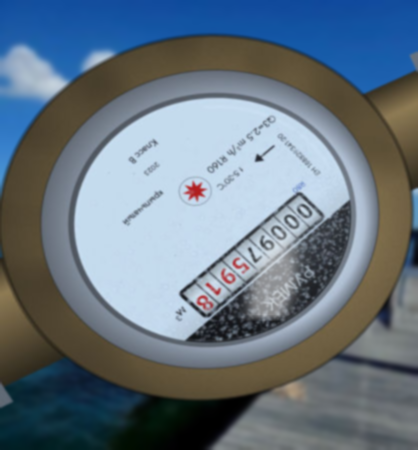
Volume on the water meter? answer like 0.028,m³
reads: 97.5918,m³
